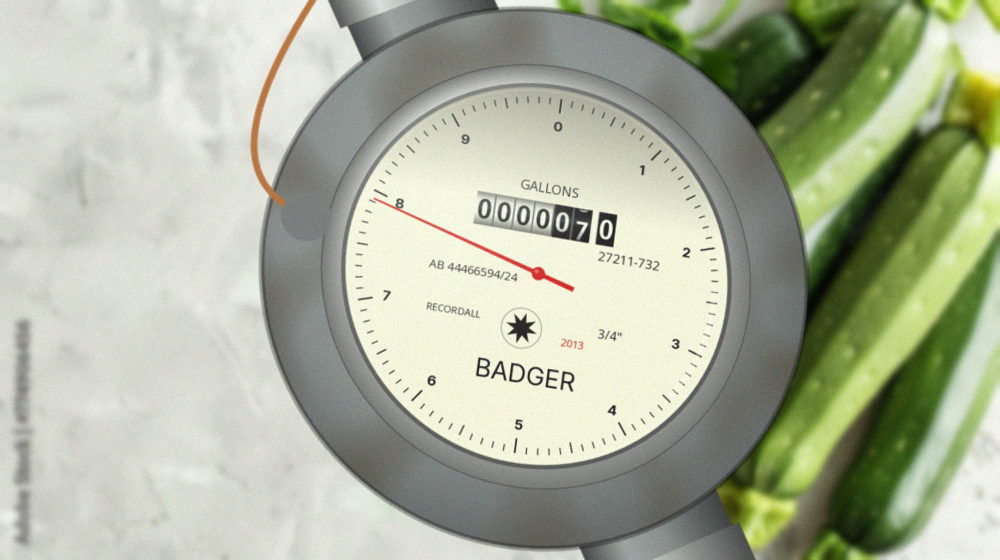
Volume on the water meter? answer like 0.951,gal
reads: 67.9,gal
